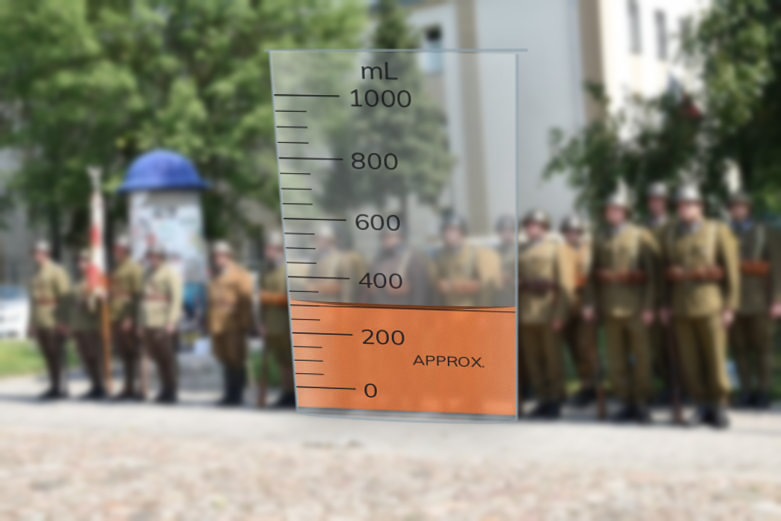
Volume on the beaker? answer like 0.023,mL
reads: 300,mL
